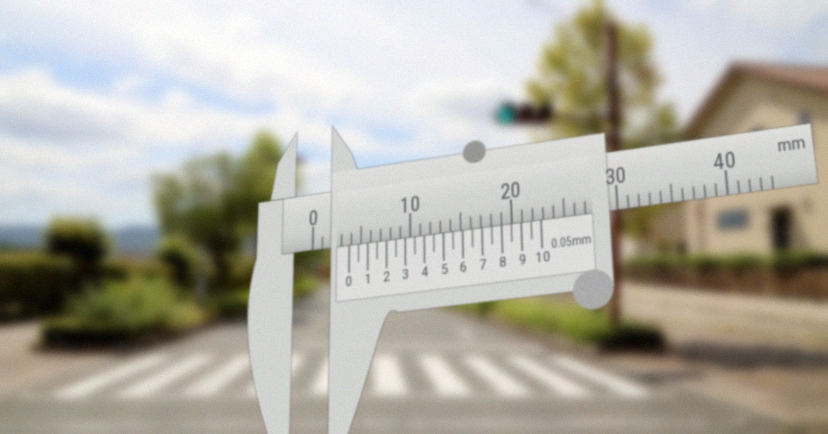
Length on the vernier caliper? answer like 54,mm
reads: 3.8,mm
